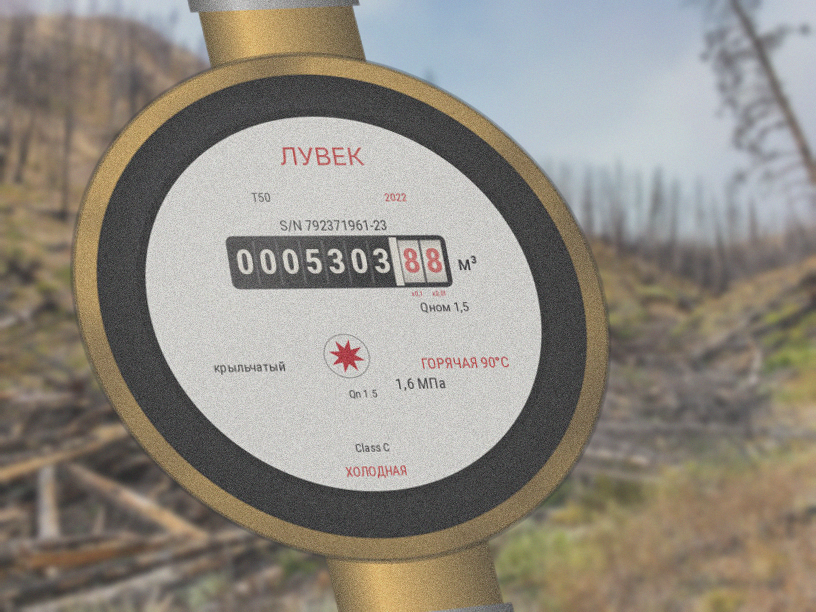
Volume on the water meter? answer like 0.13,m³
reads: 5303.88,m³
